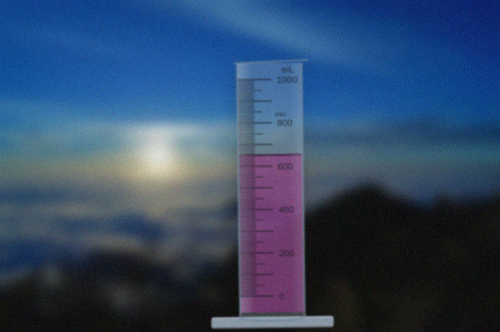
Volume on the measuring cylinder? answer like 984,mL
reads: 650,mL
